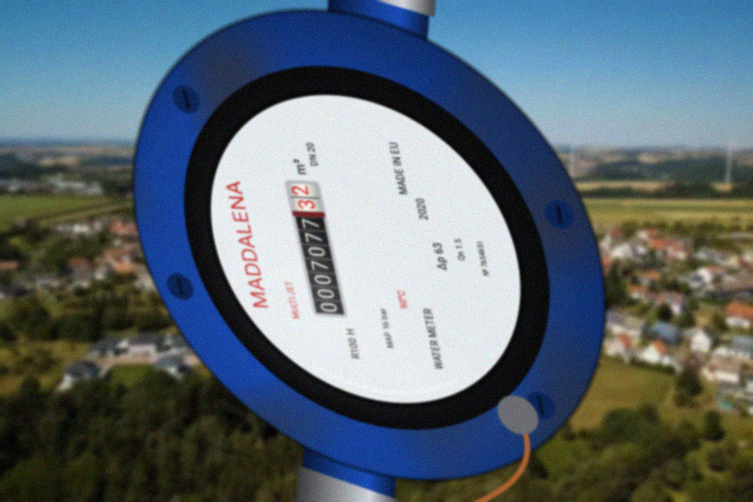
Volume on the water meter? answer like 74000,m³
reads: 7077.32,m³
